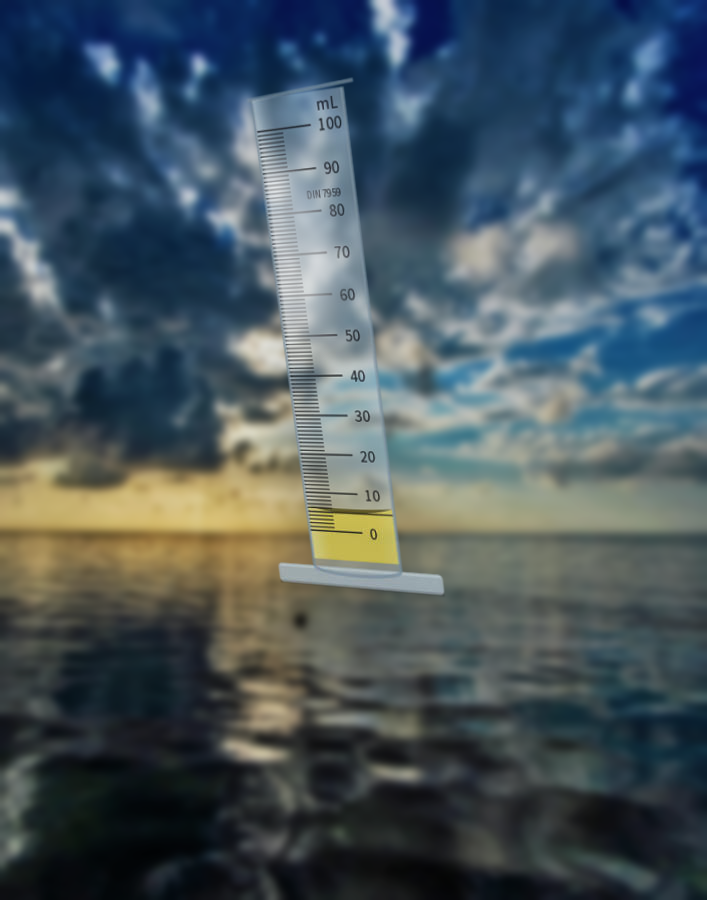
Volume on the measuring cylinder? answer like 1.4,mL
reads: 5,mL
